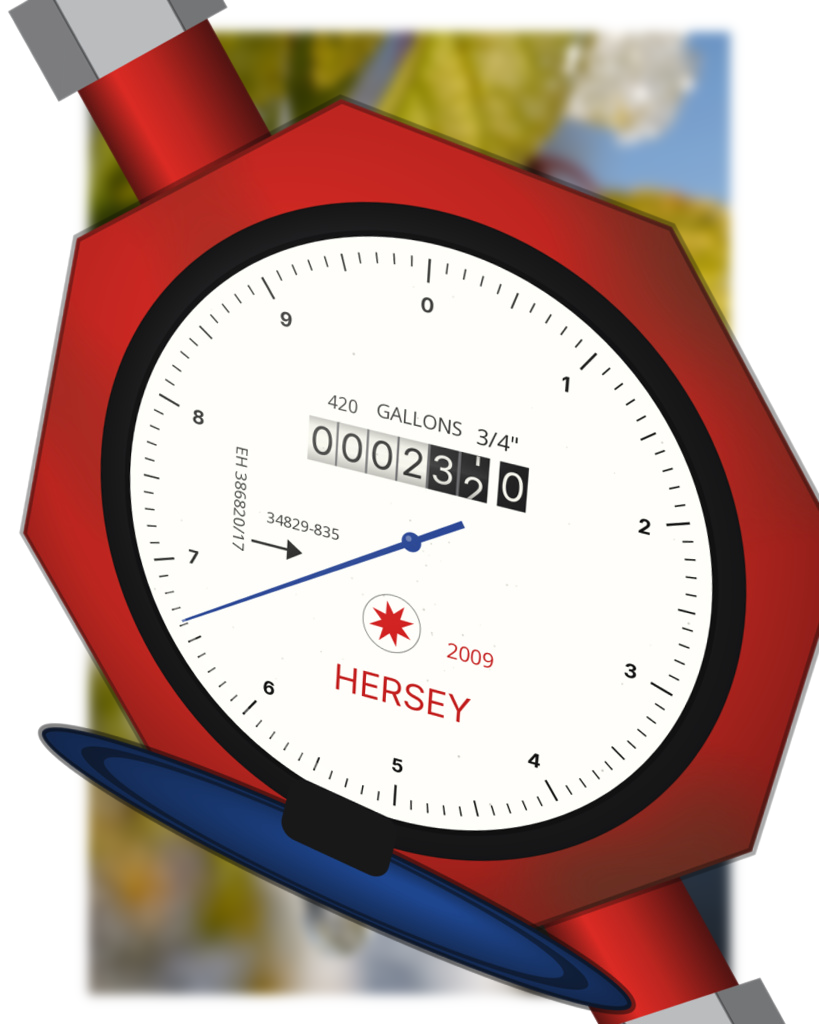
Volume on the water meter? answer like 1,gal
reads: 2316.6,gal
